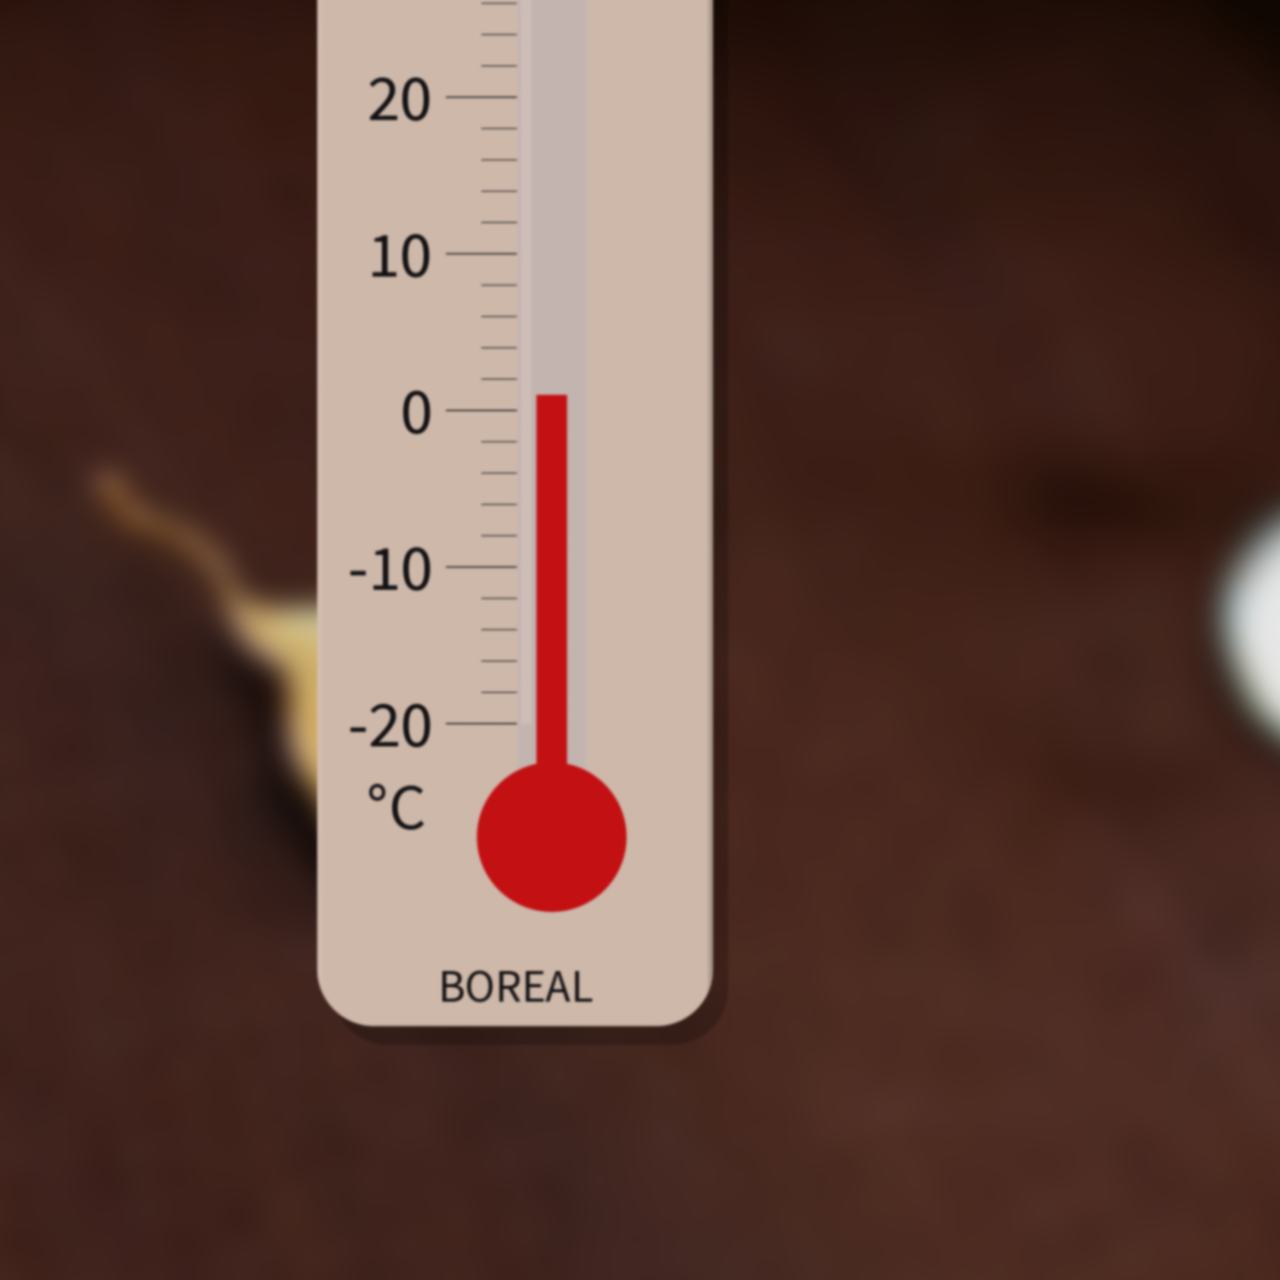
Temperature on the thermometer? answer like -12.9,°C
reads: 1,°C
